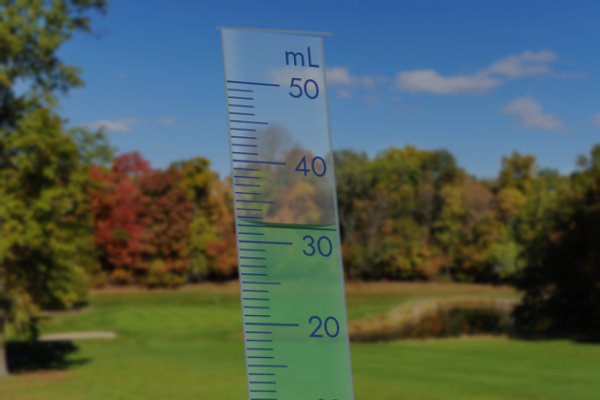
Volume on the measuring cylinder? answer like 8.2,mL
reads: 32,mL
